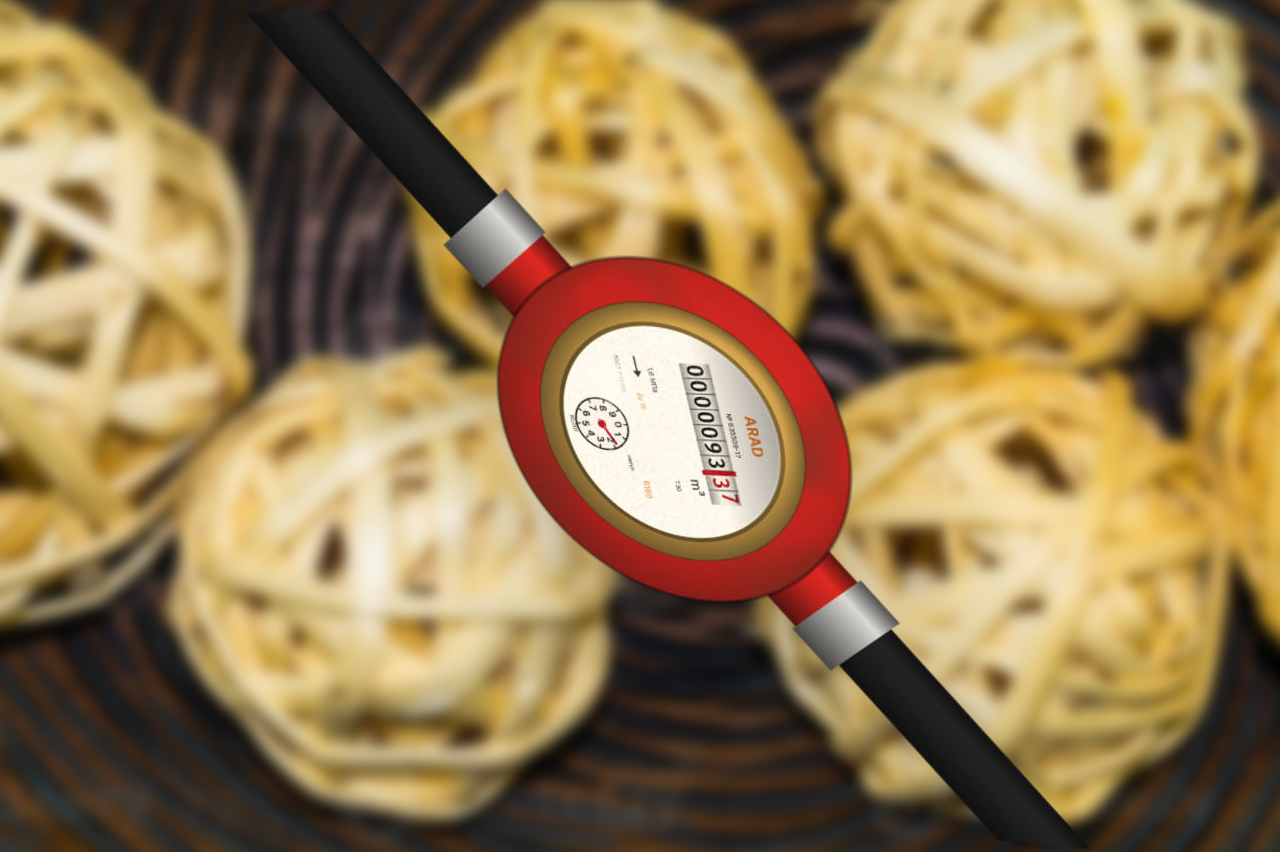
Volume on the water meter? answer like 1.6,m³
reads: 93.371,m³
